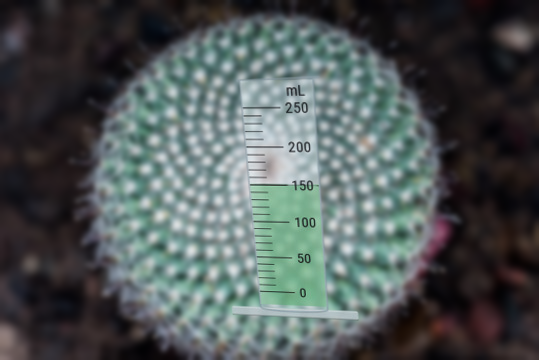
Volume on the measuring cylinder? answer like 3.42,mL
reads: 150,mL
